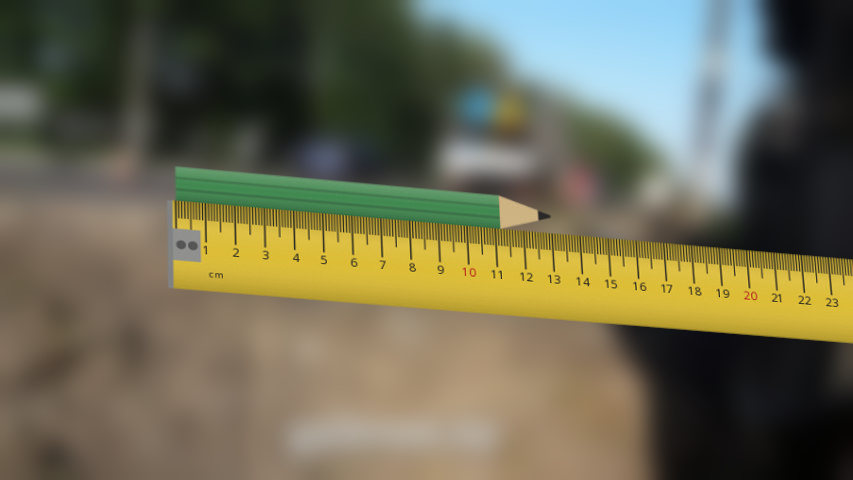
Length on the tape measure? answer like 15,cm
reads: 13,cm
